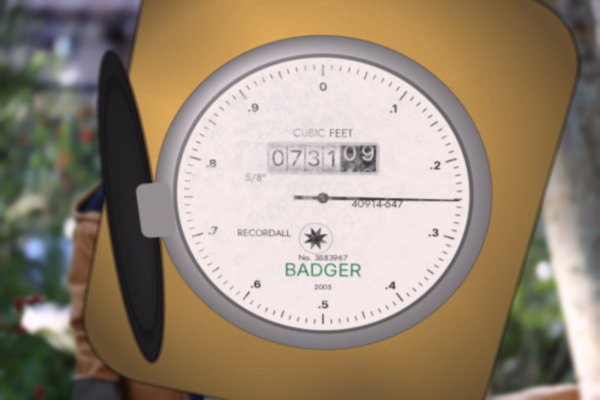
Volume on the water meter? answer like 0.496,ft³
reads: 73109.25,ft³
